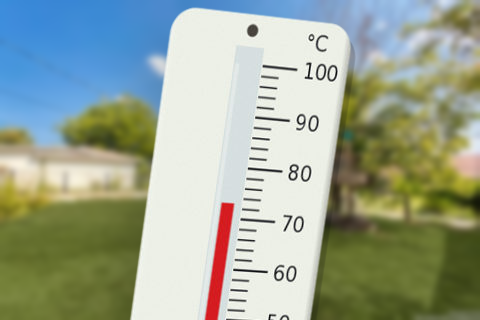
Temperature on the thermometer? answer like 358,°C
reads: 73,°C
